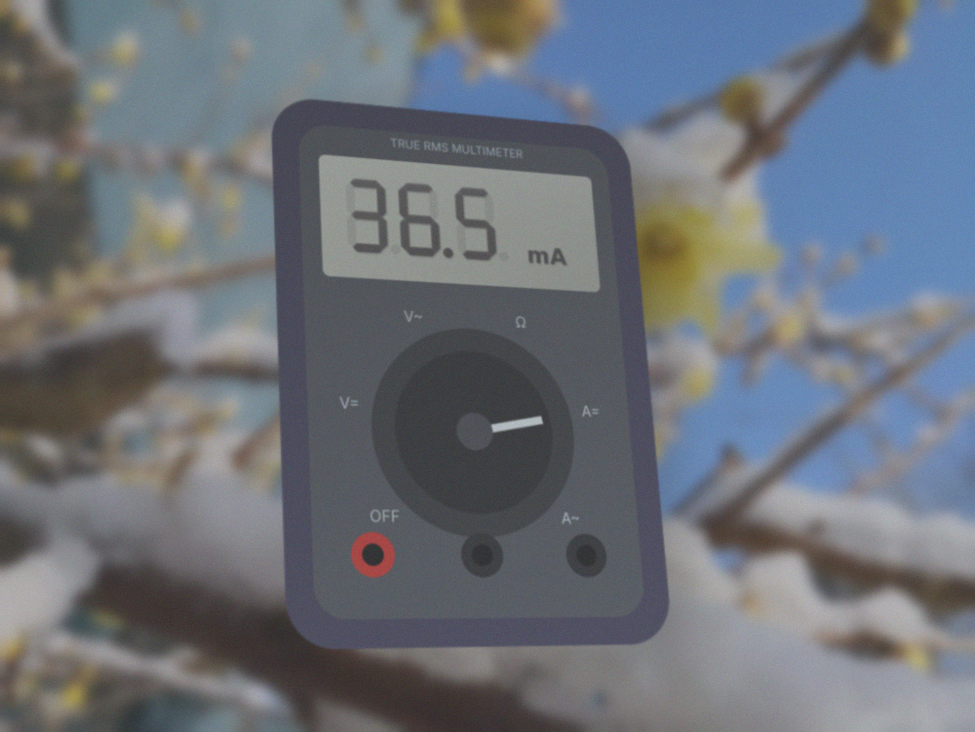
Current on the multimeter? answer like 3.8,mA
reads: 36.5,mA
